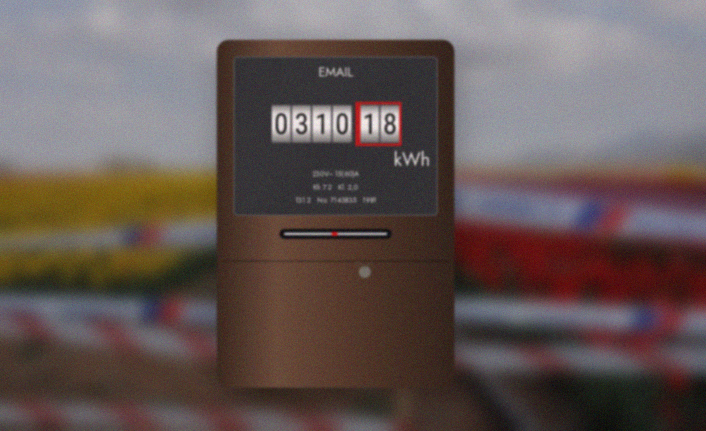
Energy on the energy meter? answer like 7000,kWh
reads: 310.18,kWh
